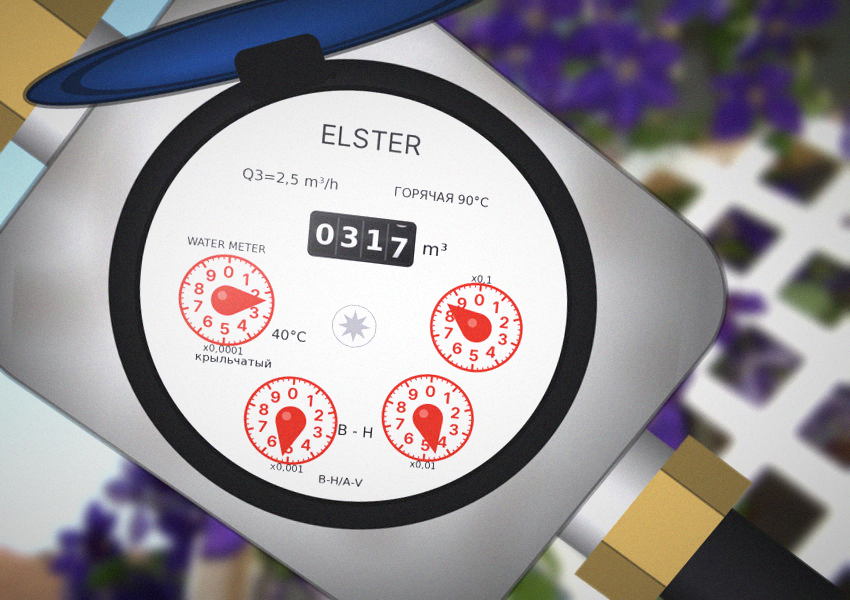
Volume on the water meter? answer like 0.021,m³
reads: 316.8452,m³
